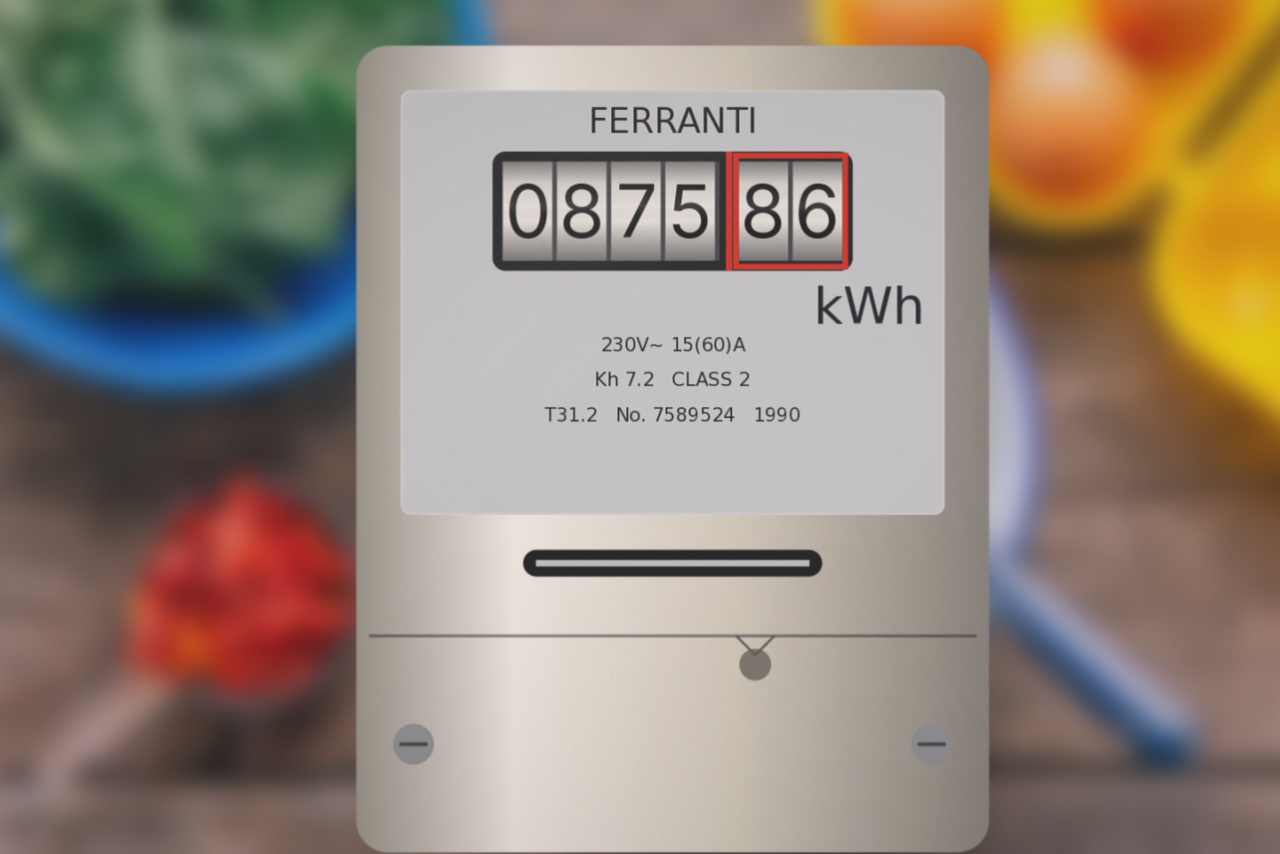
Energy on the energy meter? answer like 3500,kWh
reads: 875.86,kWh
